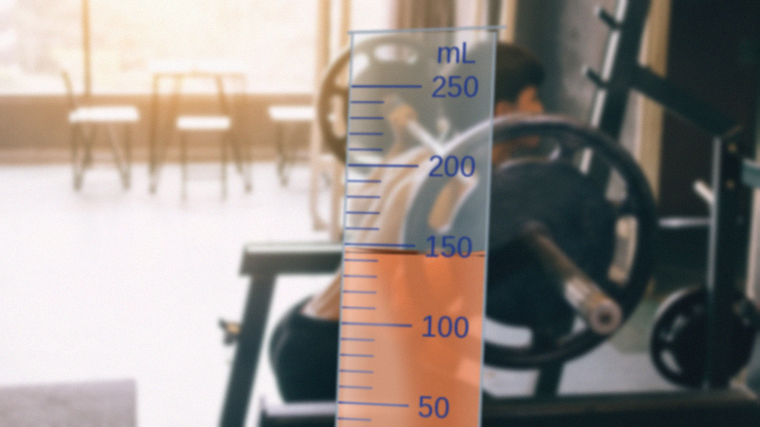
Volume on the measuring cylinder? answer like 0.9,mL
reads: 145,mL
